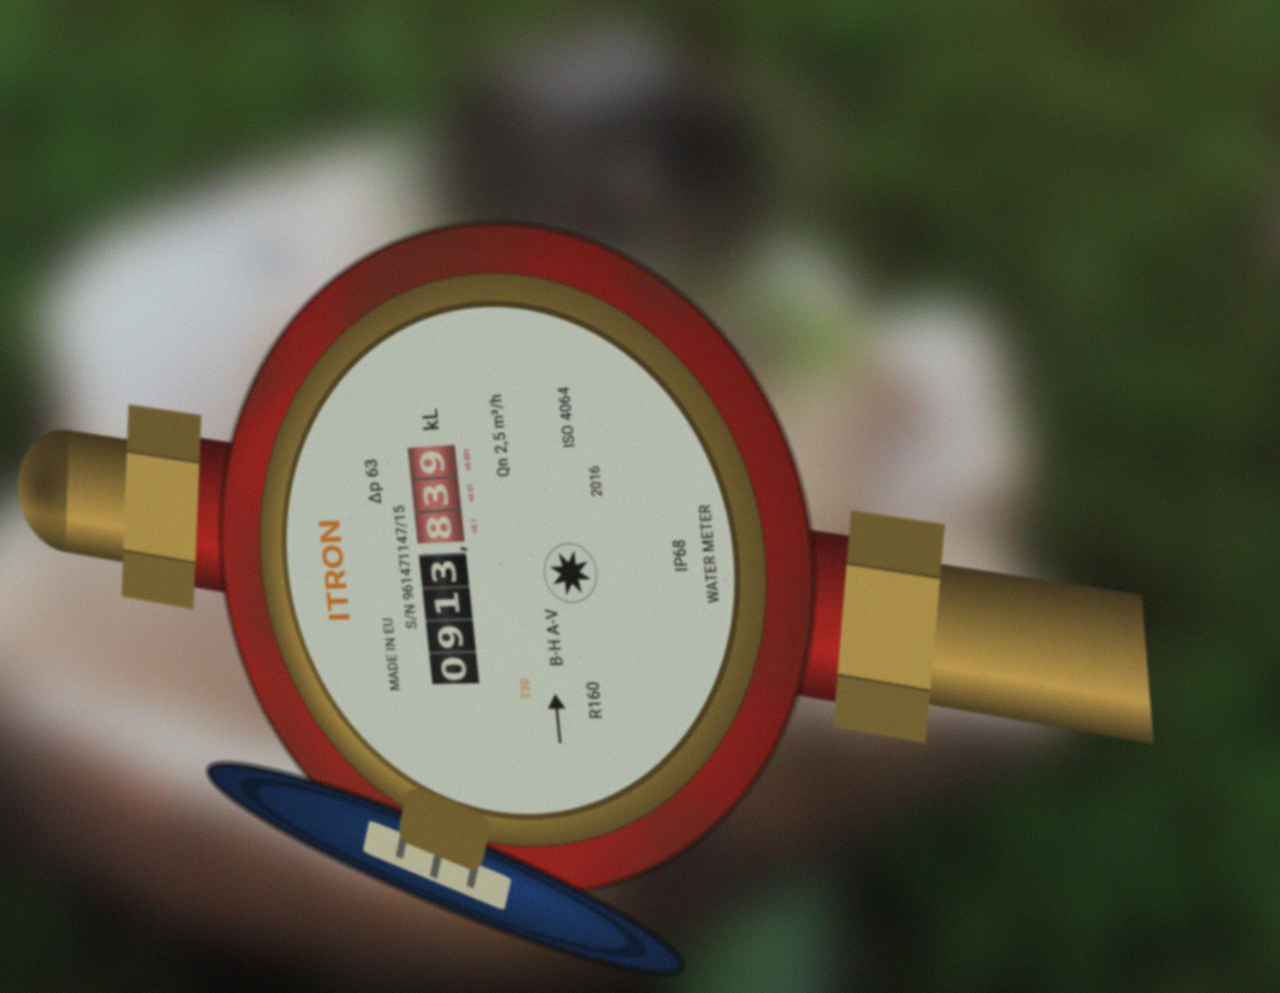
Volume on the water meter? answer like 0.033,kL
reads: 913.839,kL
